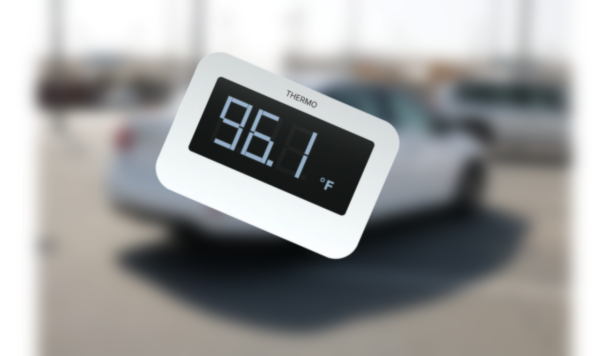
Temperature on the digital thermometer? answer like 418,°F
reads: 96.1,°F
